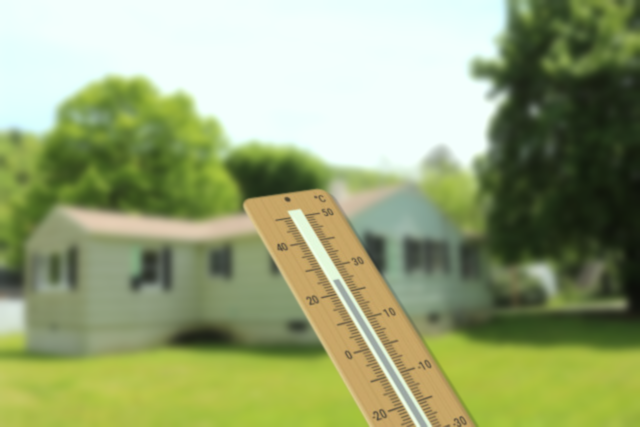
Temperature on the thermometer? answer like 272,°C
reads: 25,°C
